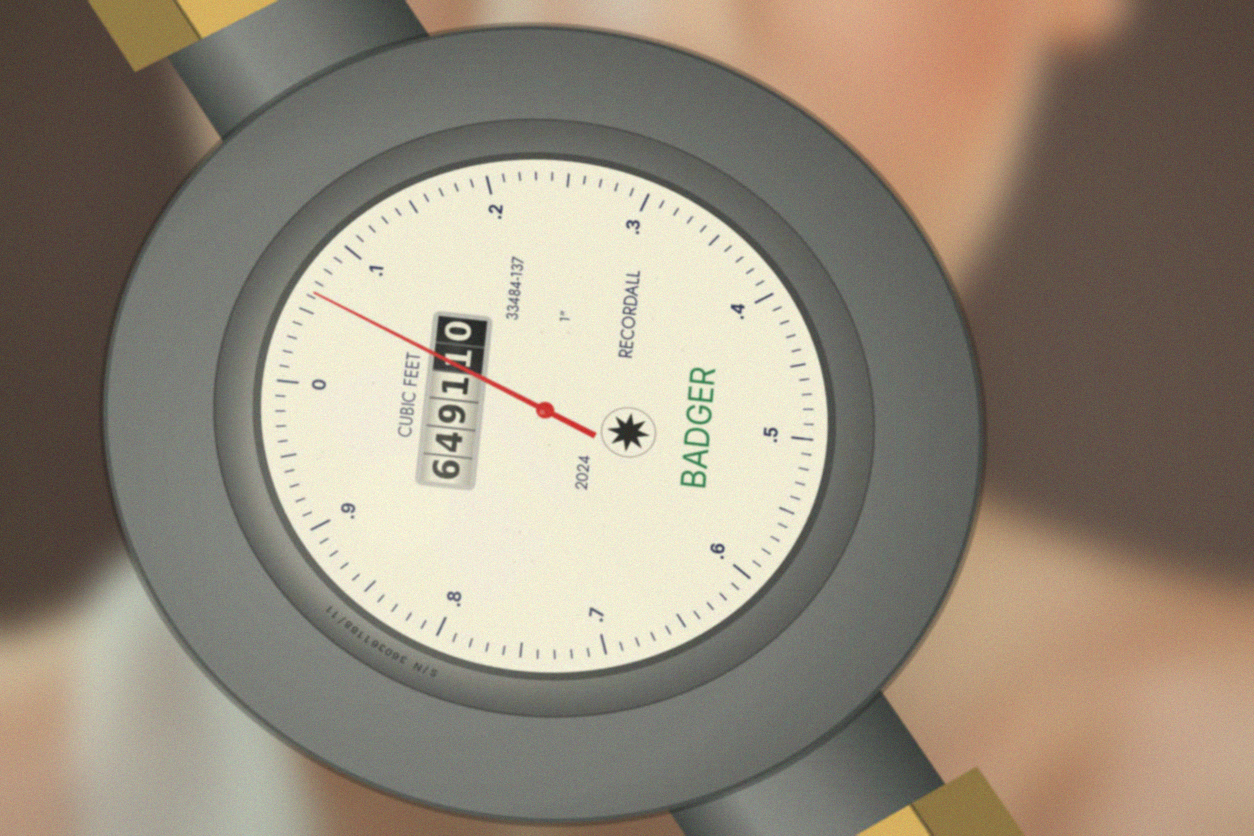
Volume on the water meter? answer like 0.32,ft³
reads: 649110.06,ft³
